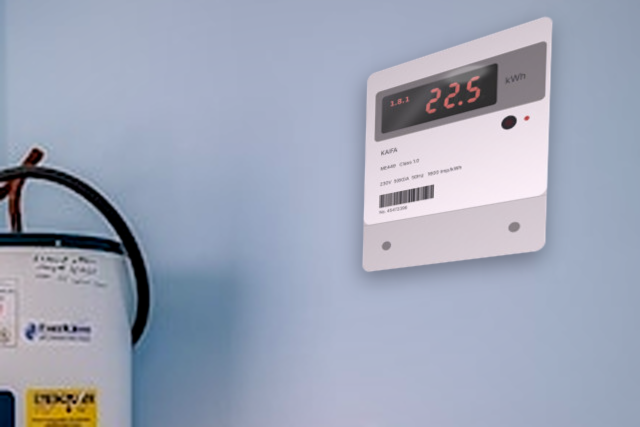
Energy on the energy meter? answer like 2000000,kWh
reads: 22.5,kWh
